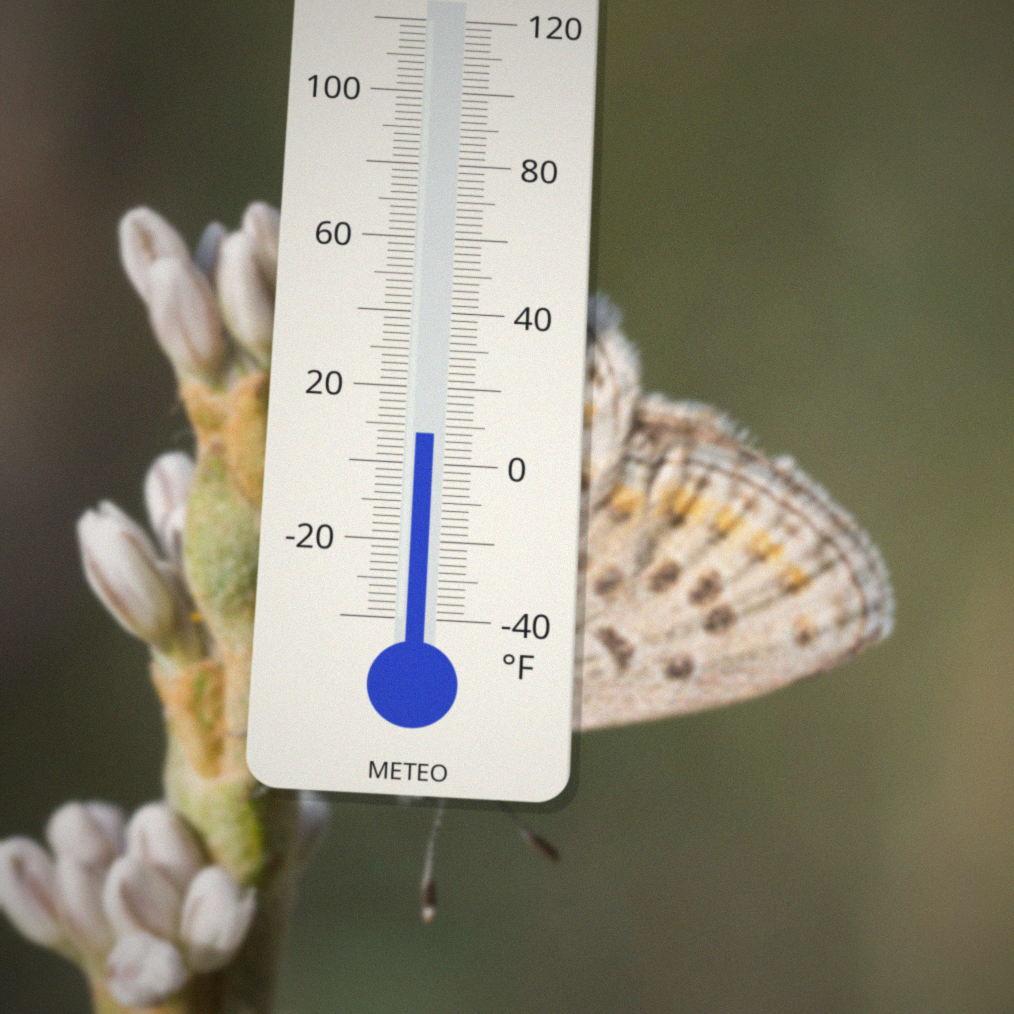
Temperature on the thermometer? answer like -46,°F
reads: 8,°F
